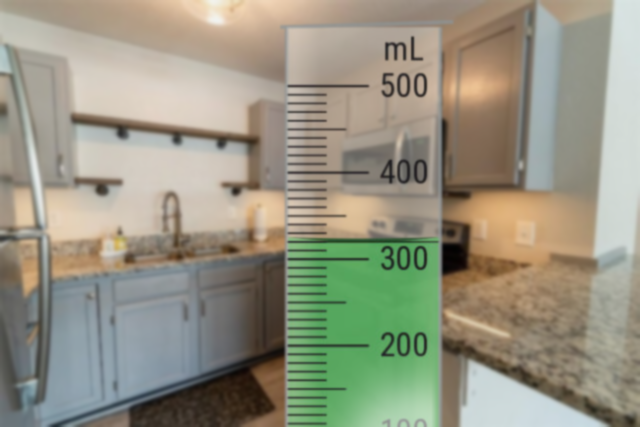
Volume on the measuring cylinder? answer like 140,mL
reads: 320,mL
